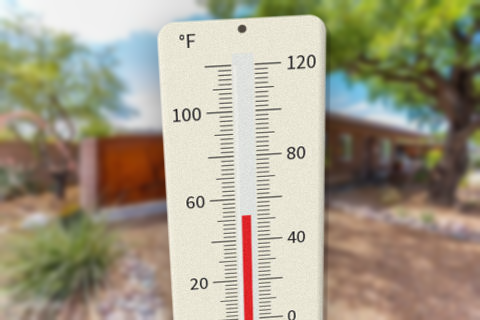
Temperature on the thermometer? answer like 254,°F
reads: 52,°F
